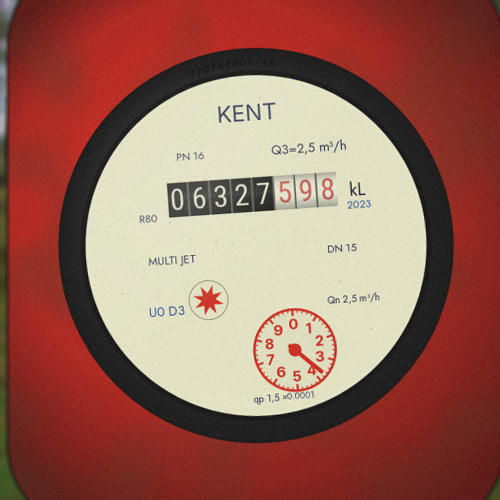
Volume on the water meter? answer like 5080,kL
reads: 6327.5983,kL
